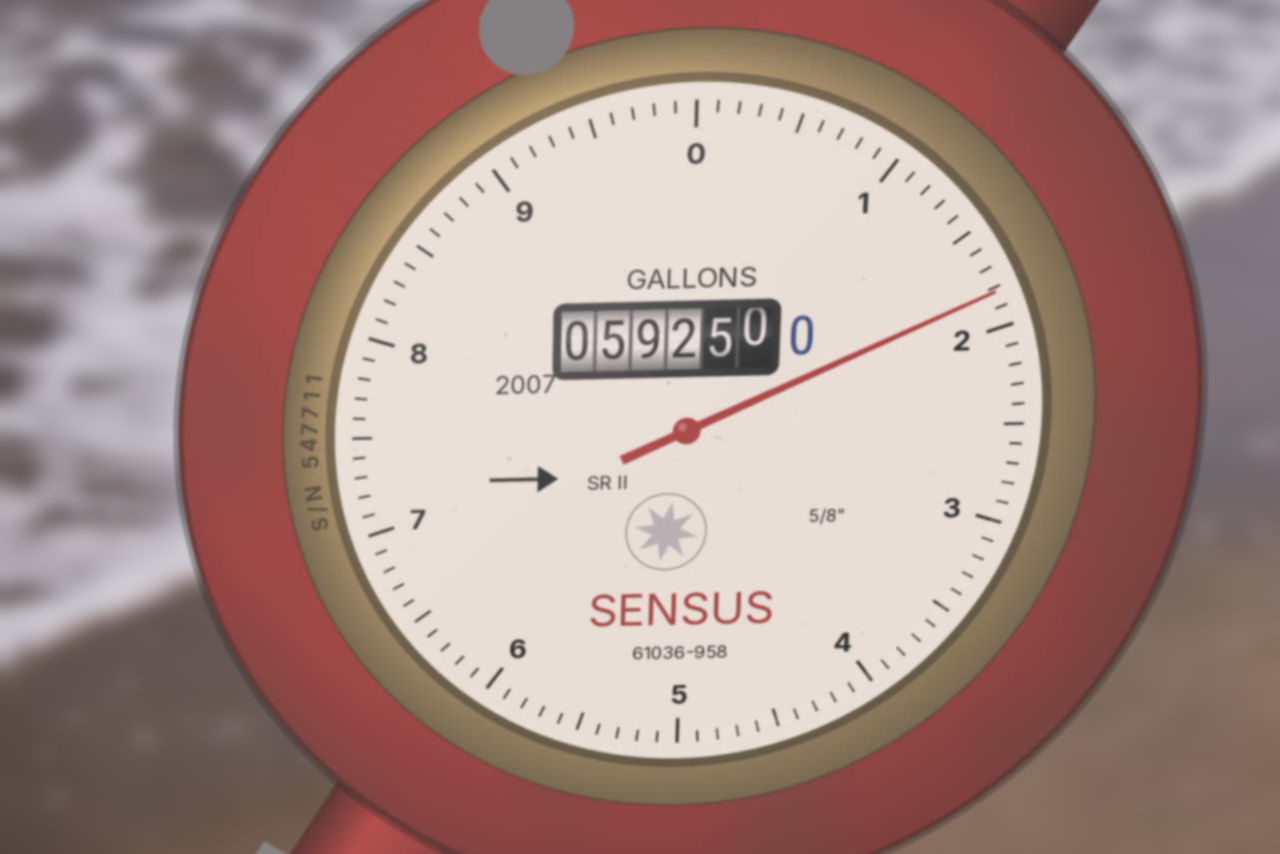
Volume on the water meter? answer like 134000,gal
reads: 592501.8,gal
